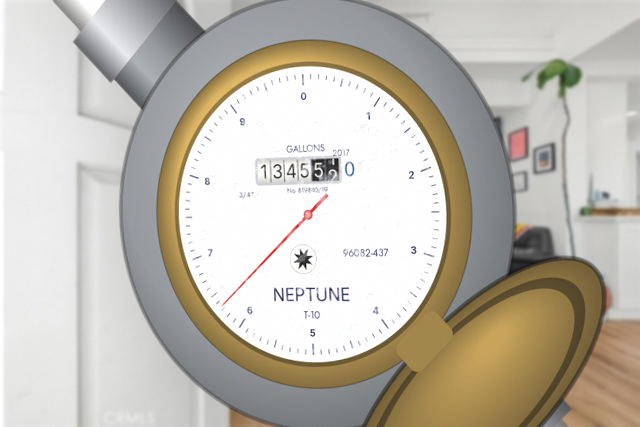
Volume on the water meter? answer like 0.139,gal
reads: 1345516.3,gal
